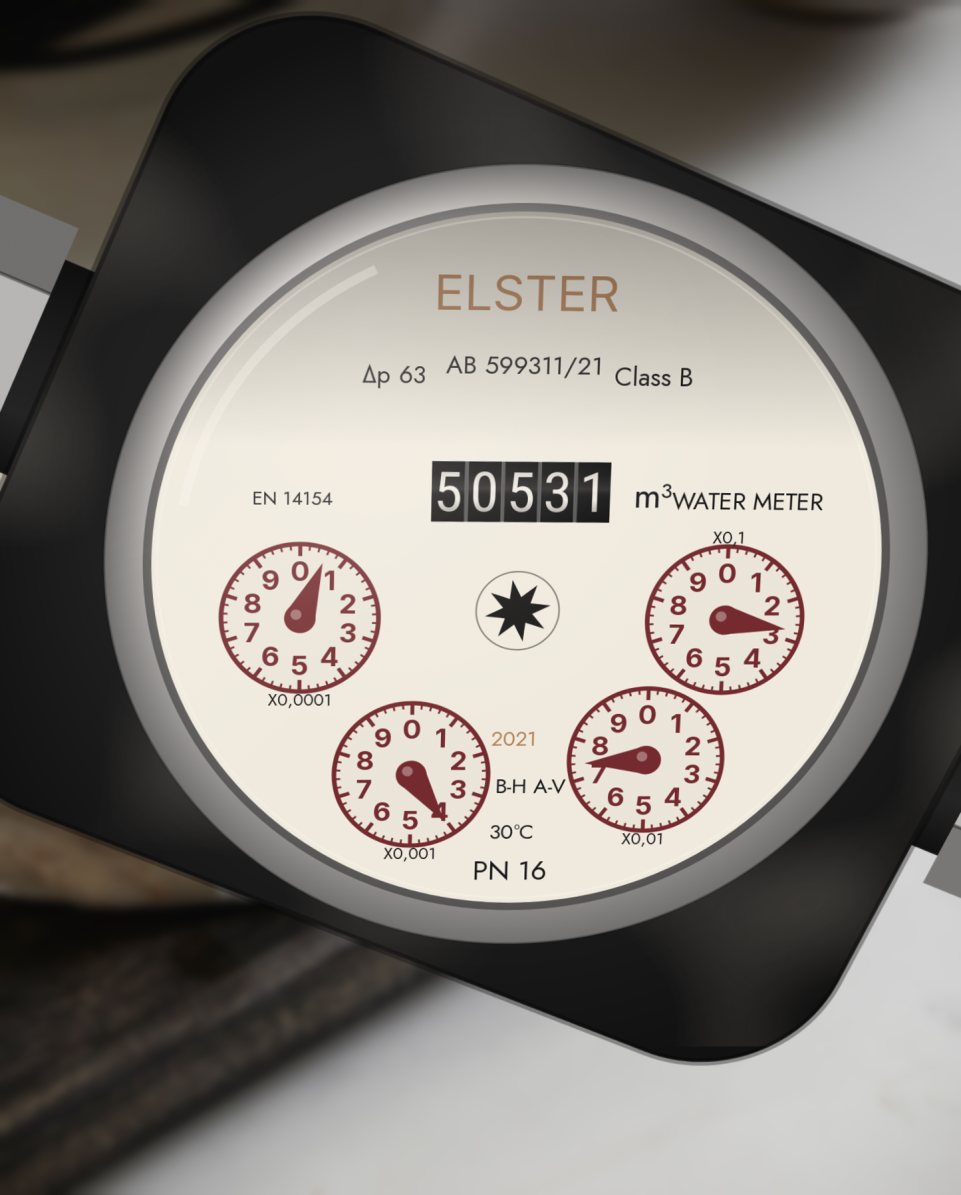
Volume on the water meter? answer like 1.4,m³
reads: 50531.2740,m³
